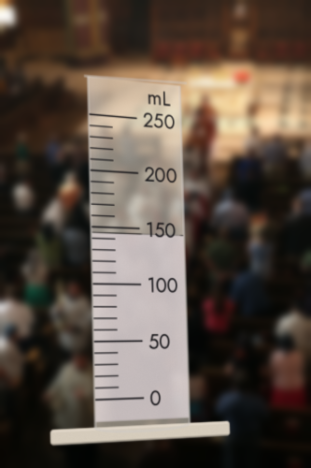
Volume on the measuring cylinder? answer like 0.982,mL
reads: 145,mL
